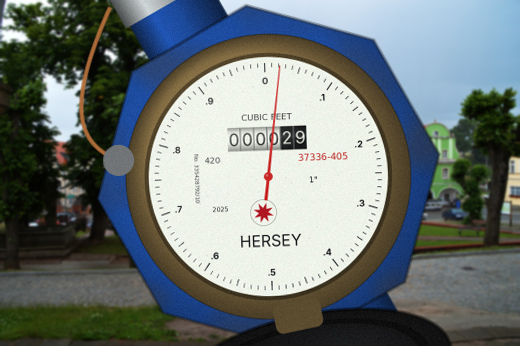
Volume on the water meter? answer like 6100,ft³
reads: 29.02,ft³
